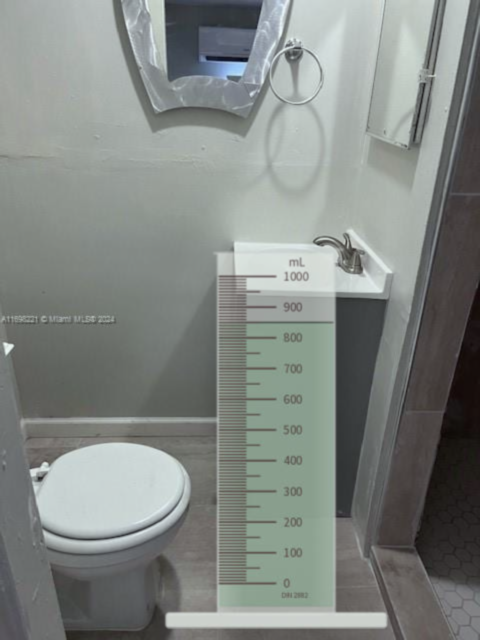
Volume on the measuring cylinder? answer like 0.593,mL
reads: 850,mL
